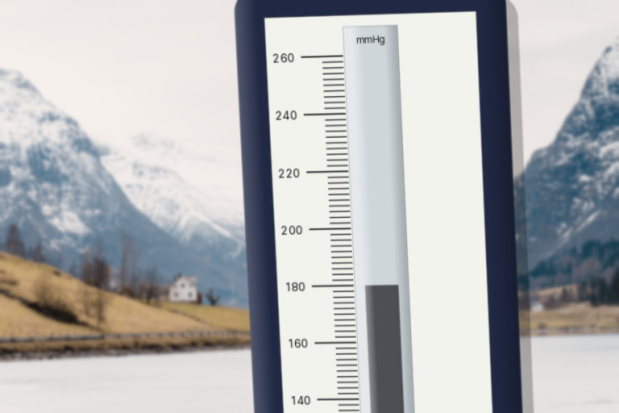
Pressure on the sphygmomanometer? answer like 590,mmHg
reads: 180,mmHg
